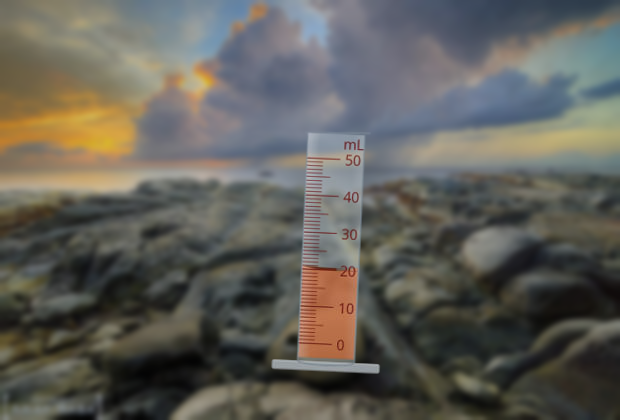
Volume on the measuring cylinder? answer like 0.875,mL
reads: 20,mL
